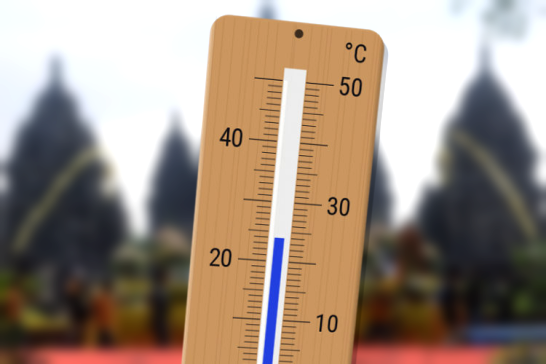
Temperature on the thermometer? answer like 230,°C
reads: 24,°C
